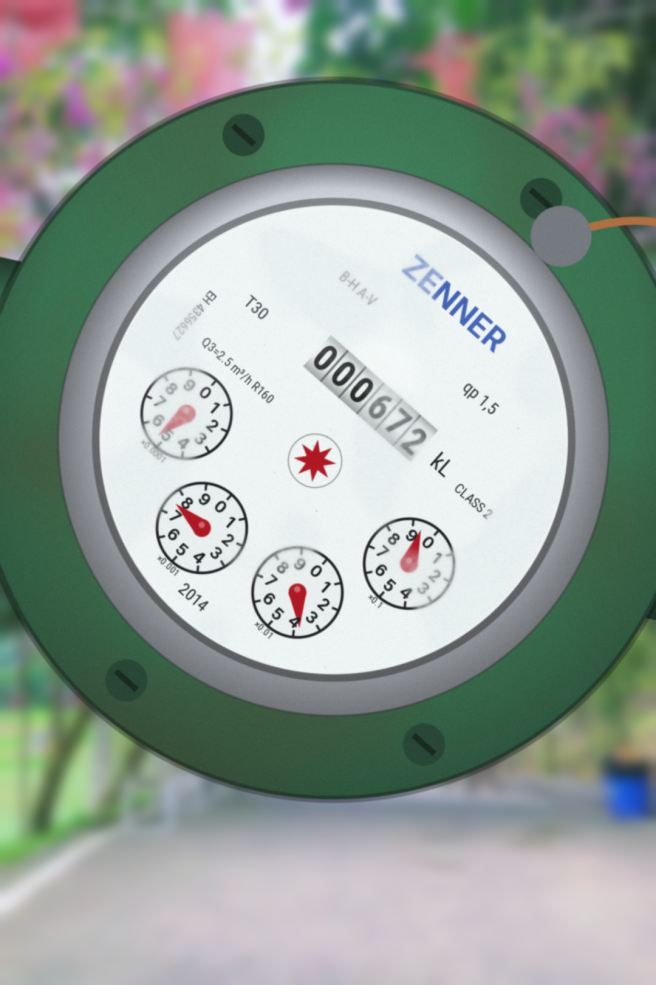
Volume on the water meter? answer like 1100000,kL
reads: 671.9375,kL
